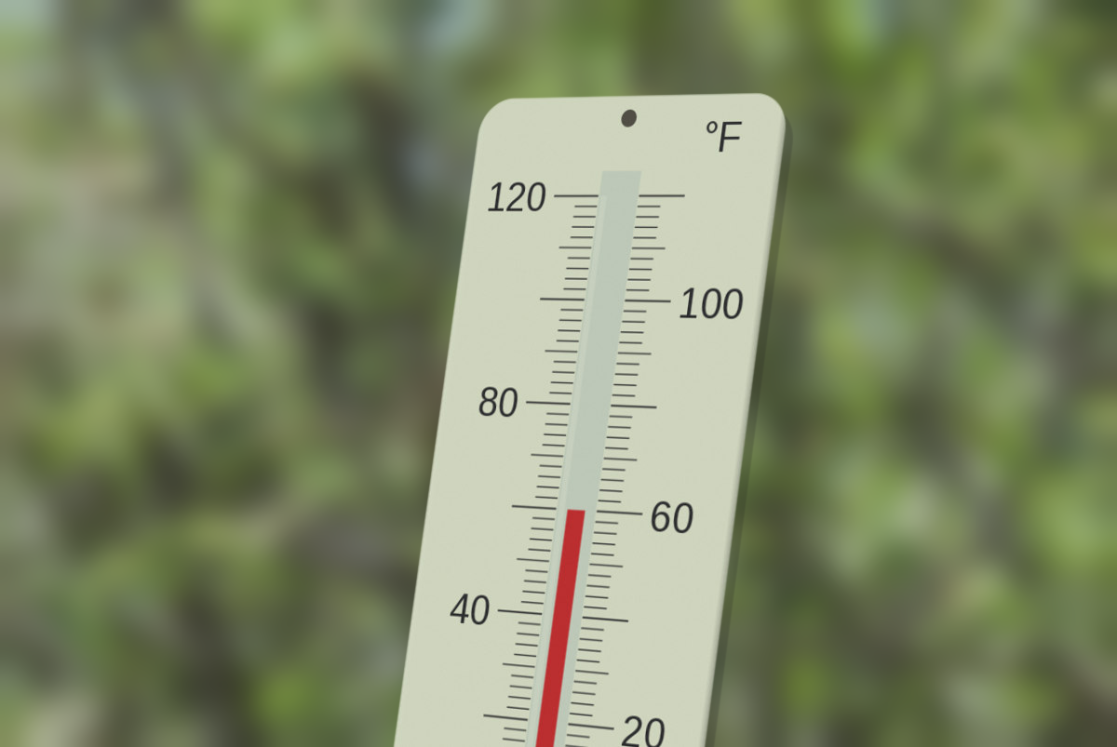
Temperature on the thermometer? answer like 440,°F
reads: 60,°F
